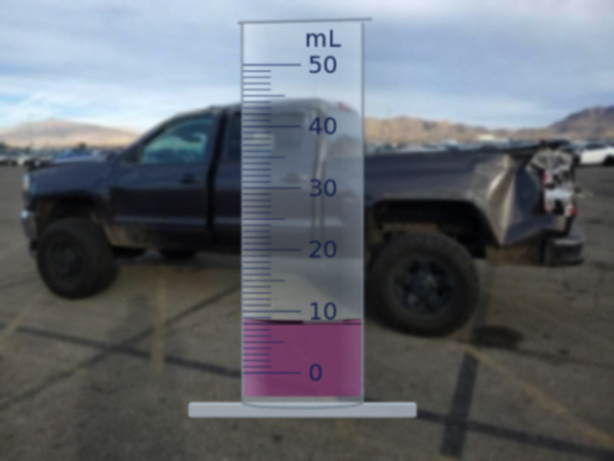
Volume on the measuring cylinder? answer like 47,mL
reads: 8,mL
